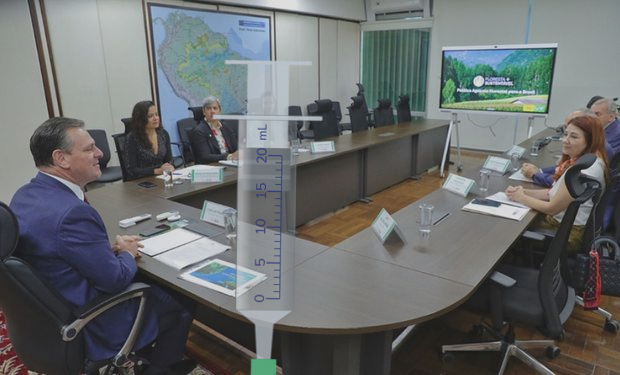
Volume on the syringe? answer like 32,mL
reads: 15,mL
